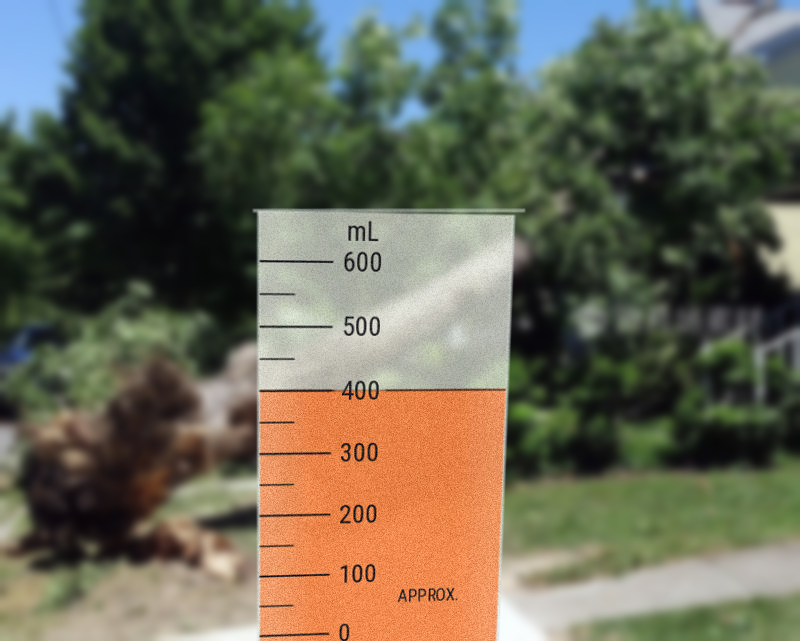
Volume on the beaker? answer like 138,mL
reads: 400,mL
